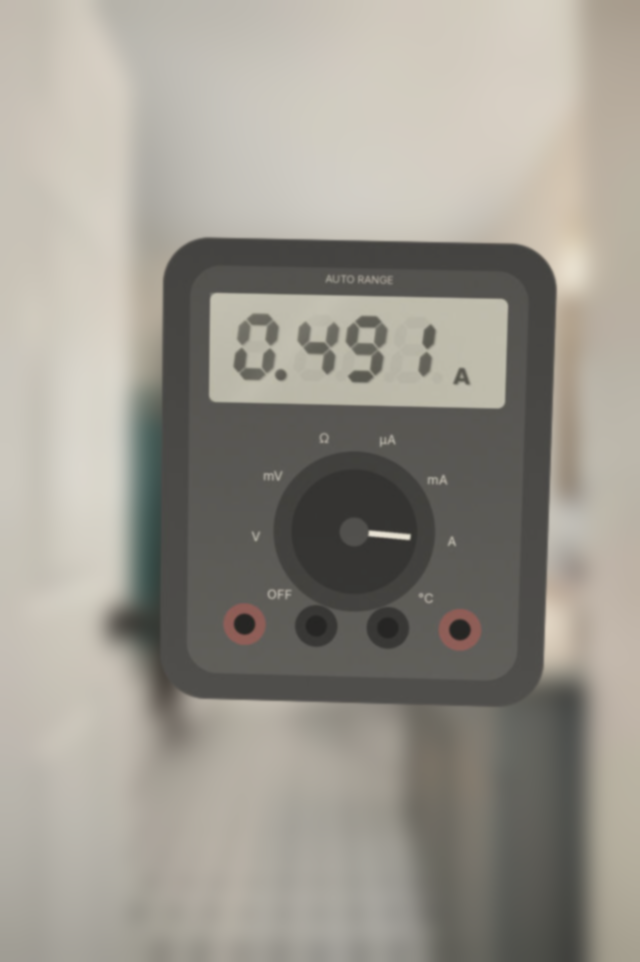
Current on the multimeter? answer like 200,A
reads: 0.491,A
